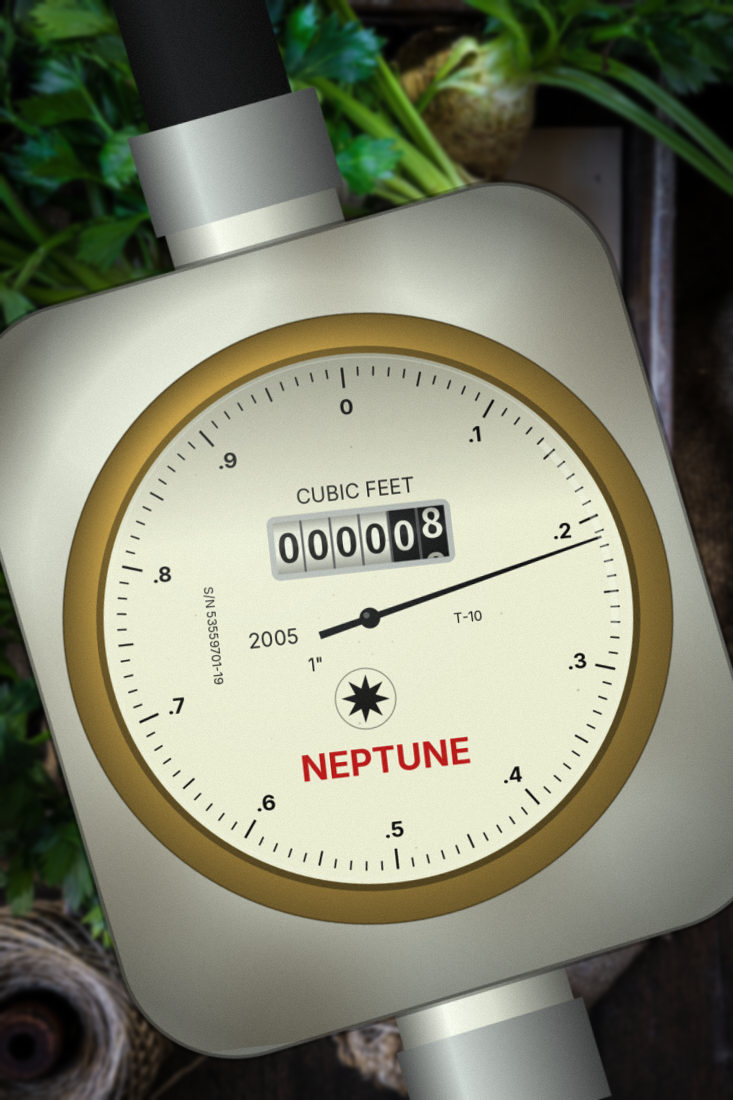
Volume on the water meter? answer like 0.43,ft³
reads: 8.21,ft³
